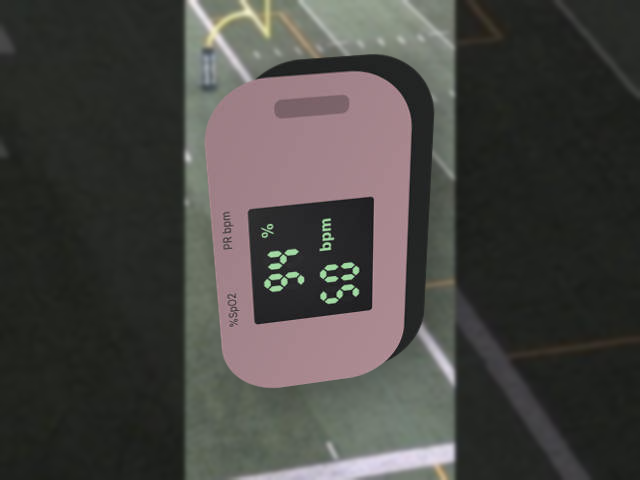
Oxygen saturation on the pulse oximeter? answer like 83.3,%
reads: 94,%
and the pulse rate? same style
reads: 50,bpm
